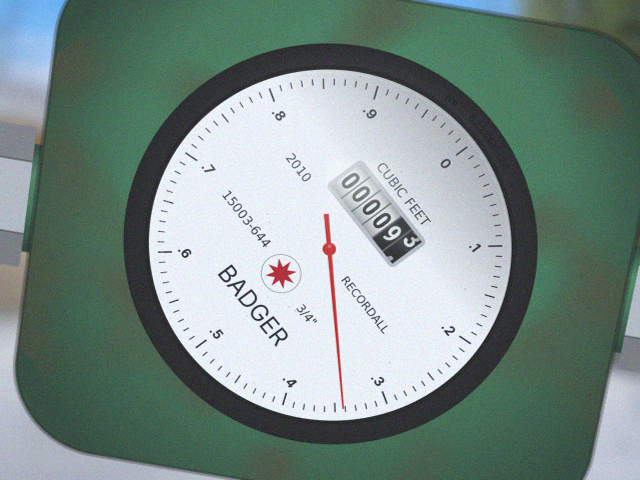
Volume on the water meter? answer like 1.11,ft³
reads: 93.34,ft³
